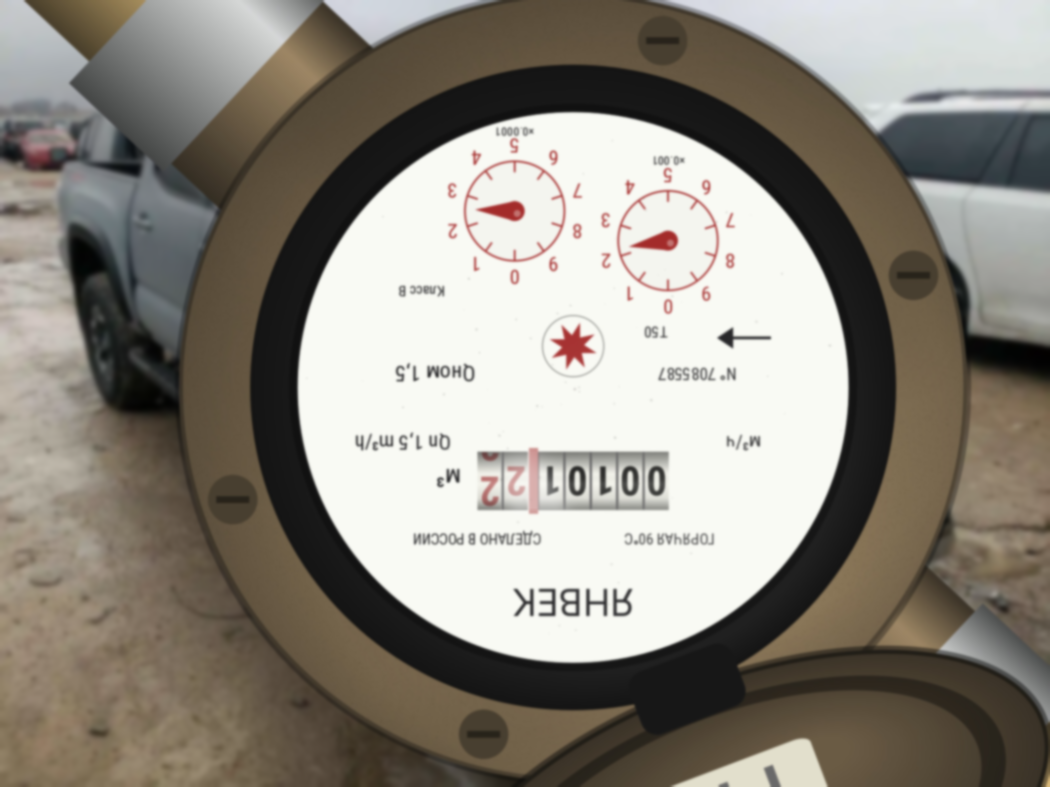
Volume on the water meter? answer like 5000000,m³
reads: 101.2222,m³
